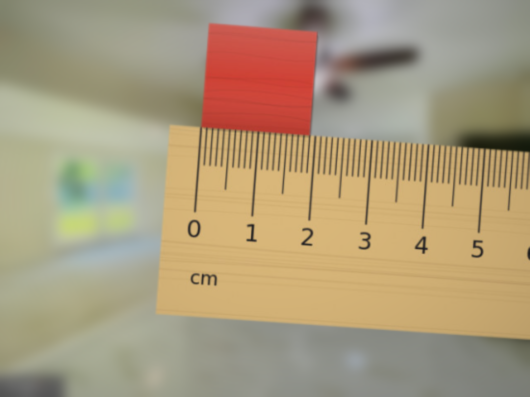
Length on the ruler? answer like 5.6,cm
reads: 1.9,cm
